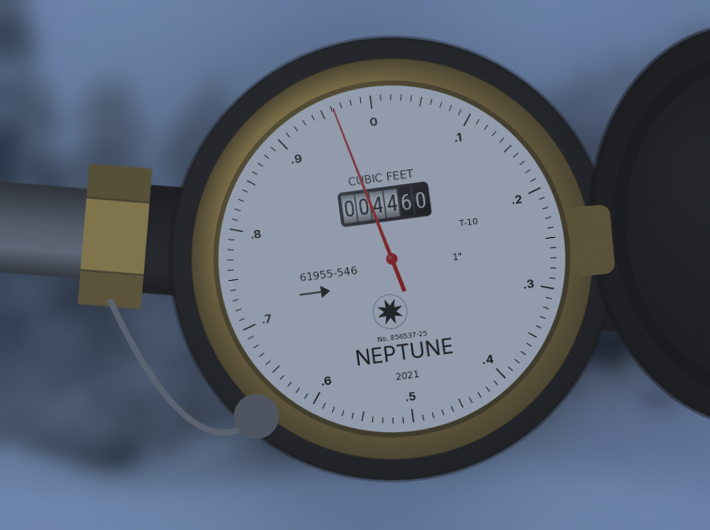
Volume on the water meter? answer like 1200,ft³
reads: 4459.96,ft³
